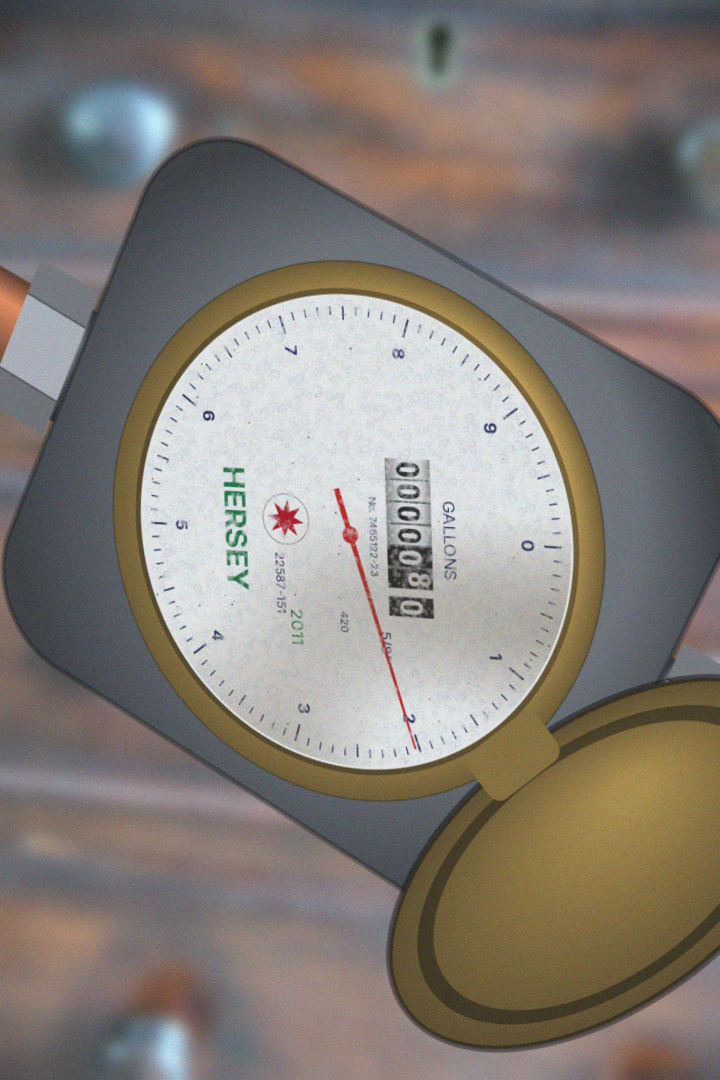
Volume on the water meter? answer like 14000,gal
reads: 82.0,gal
